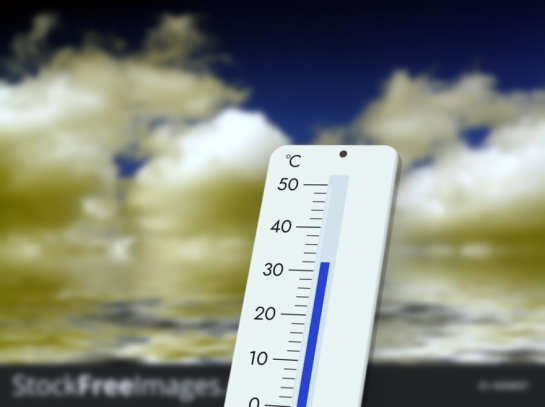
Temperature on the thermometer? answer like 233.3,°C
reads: 32,°C
